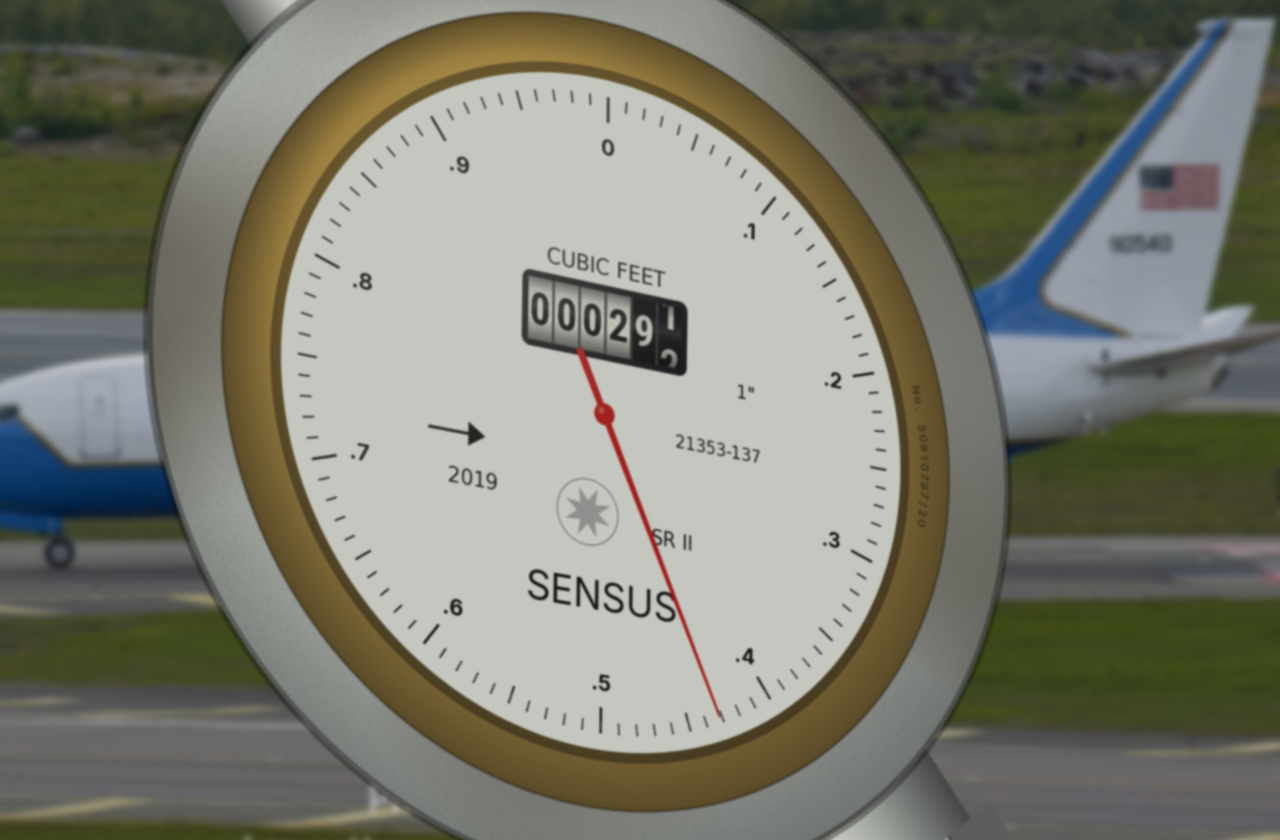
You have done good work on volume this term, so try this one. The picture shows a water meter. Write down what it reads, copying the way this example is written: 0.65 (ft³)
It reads 291.43 (ft³)
